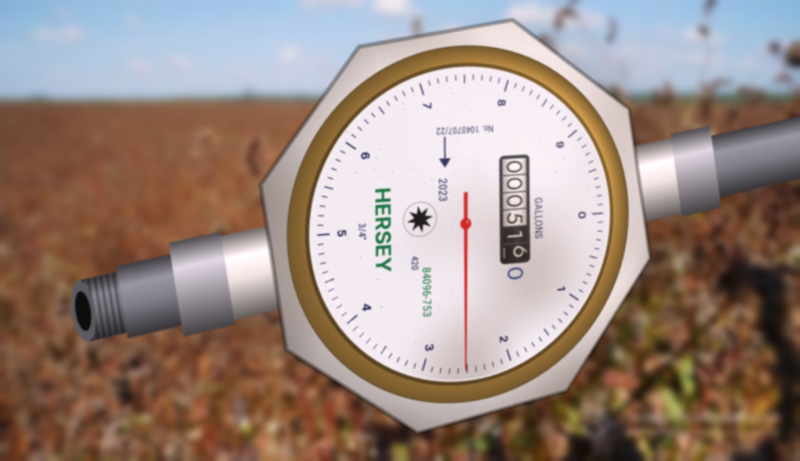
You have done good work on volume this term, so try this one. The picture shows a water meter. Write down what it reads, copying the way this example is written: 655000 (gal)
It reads 5162.5 (gal)
